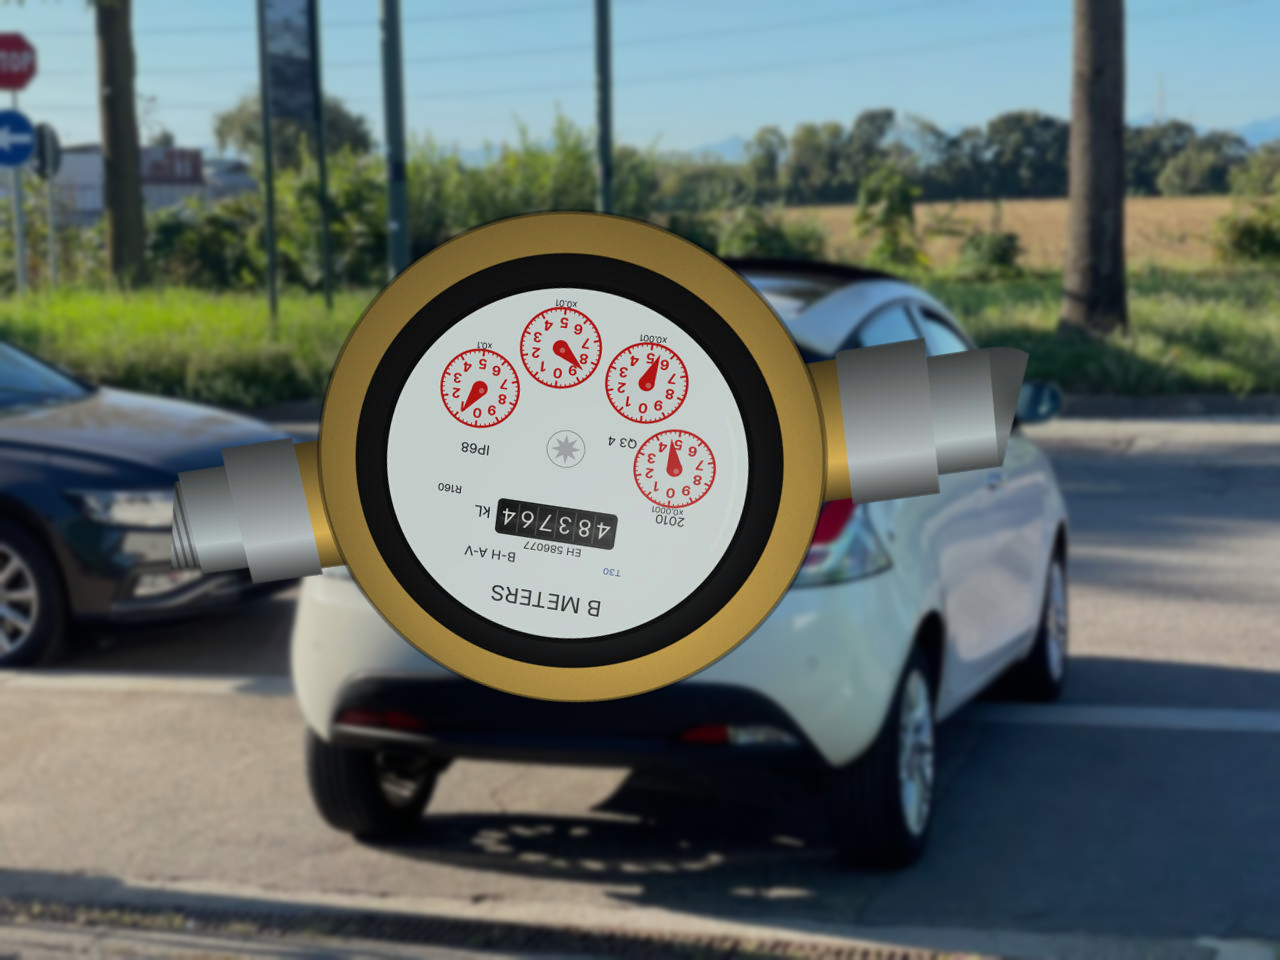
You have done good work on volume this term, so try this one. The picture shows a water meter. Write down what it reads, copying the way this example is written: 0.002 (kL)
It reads 483764.0854 (kL)
